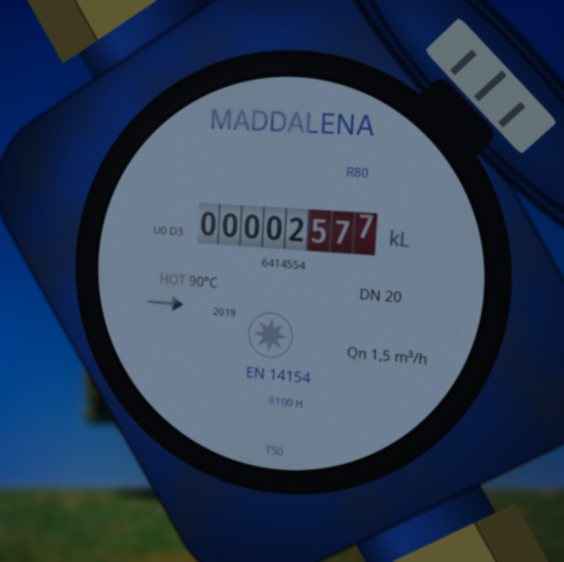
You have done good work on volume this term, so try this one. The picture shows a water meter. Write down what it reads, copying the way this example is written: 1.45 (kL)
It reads 2.577 (kL)
